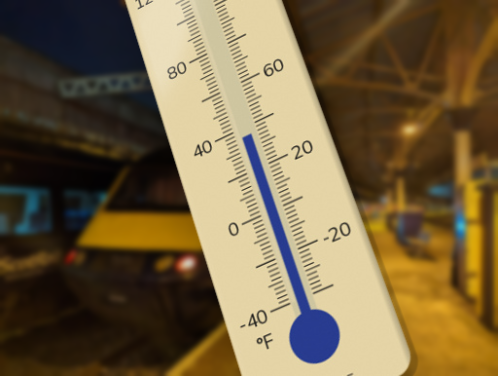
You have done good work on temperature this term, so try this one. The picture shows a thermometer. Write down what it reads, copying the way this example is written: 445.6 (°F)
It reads 36 (°F)
